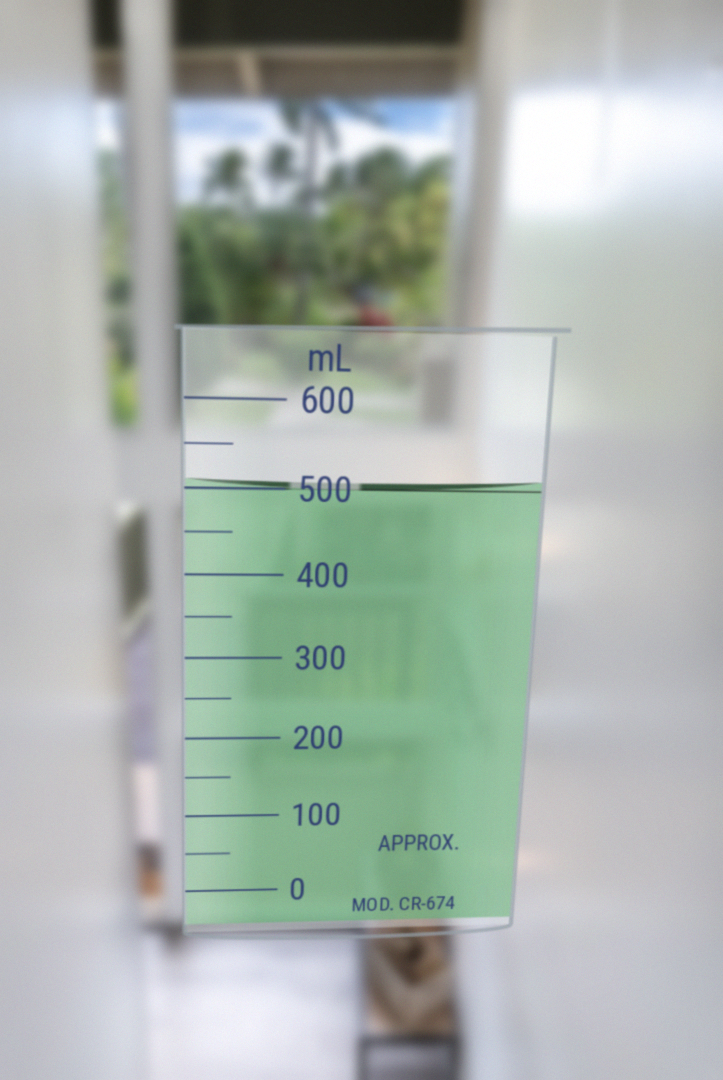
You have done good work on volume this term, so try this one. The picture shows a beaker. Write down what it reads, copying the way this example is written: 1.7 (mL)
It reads 500 (mL)
